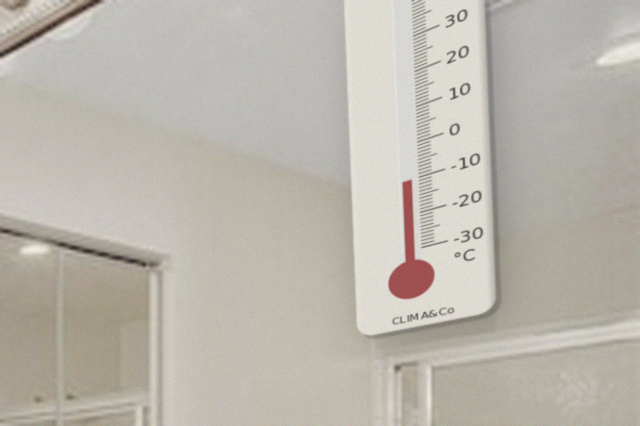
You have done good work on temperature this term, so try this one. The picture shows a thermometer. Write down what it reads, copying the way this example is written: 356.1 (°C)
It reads -10 (°C)
